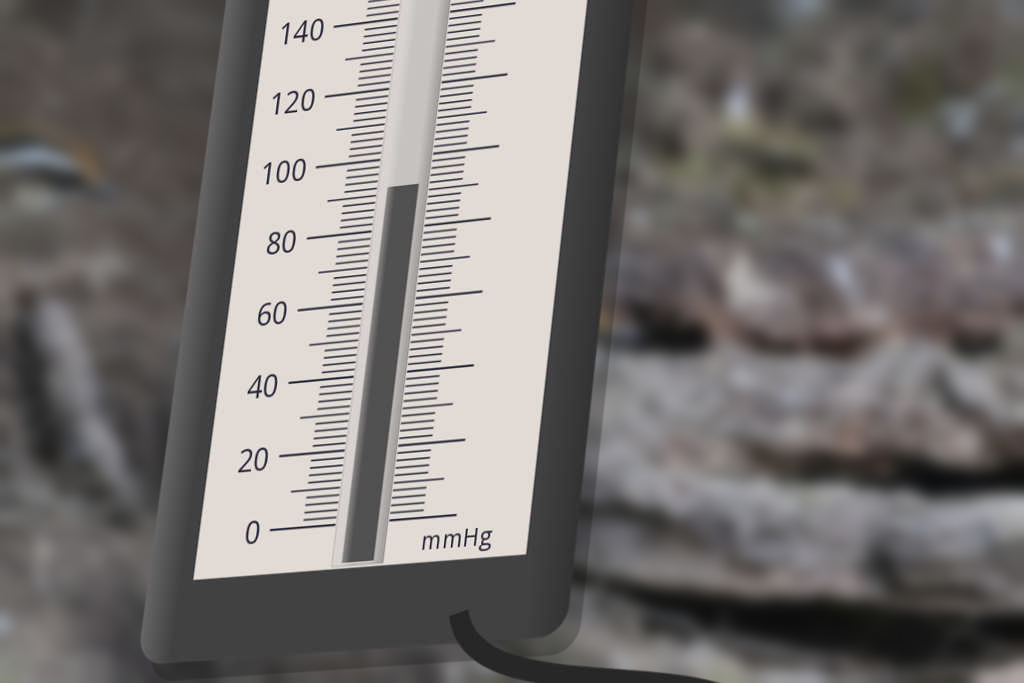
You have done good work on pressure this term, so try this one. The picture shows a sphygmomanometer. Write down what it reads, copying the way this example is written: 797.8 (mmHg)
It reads 92 (mmHg)
